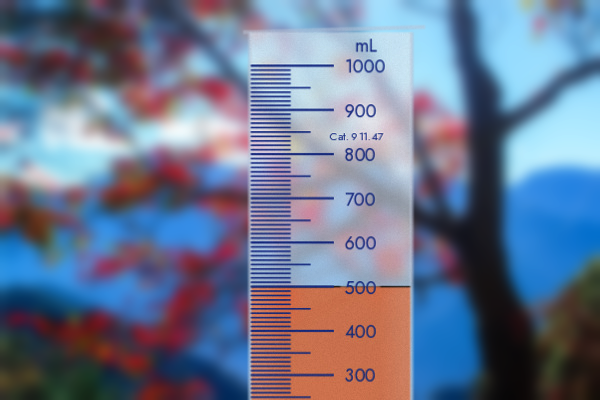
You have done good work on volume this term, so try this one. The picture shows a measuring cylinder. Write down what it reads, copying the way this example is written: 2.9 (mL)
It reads 500 (mL)
